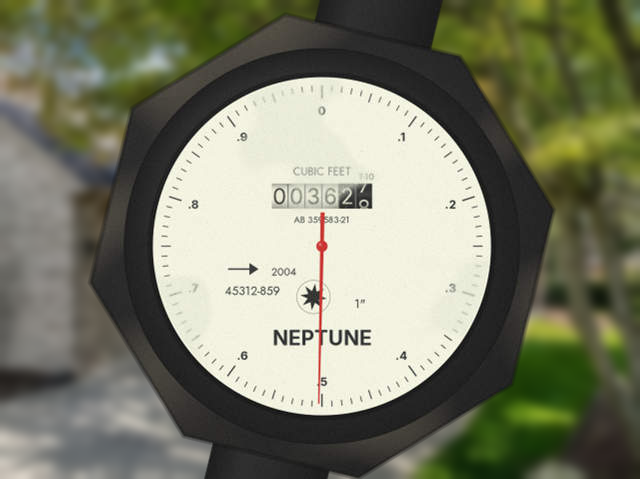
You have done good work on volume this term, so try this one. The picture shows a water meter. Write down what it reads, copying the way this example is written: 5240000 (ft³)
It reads 3627.50 (ft³)
